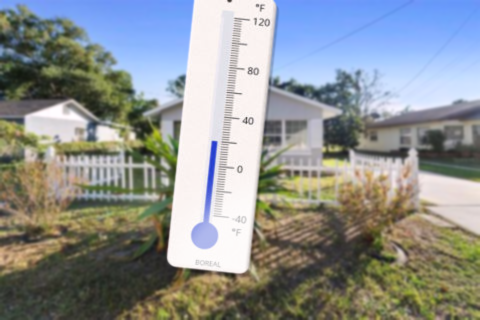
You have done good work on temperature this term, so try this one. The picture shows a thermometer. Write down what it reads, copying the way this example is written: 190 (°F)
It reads 20 (°F)
